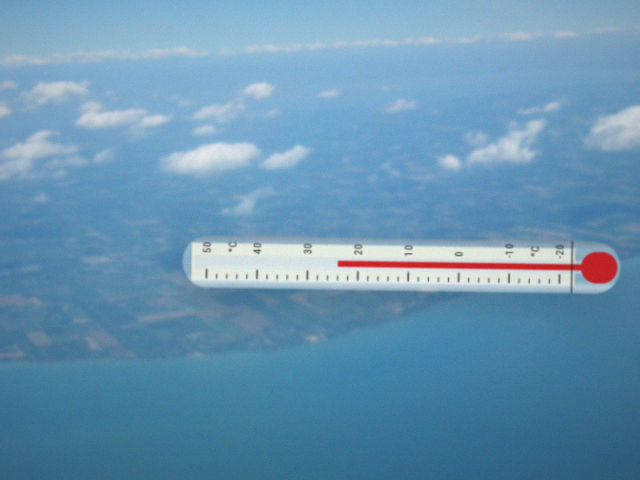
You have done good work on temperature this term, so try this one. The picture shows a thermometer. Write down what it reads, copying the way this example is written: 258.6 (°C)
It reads 24 (°C)
